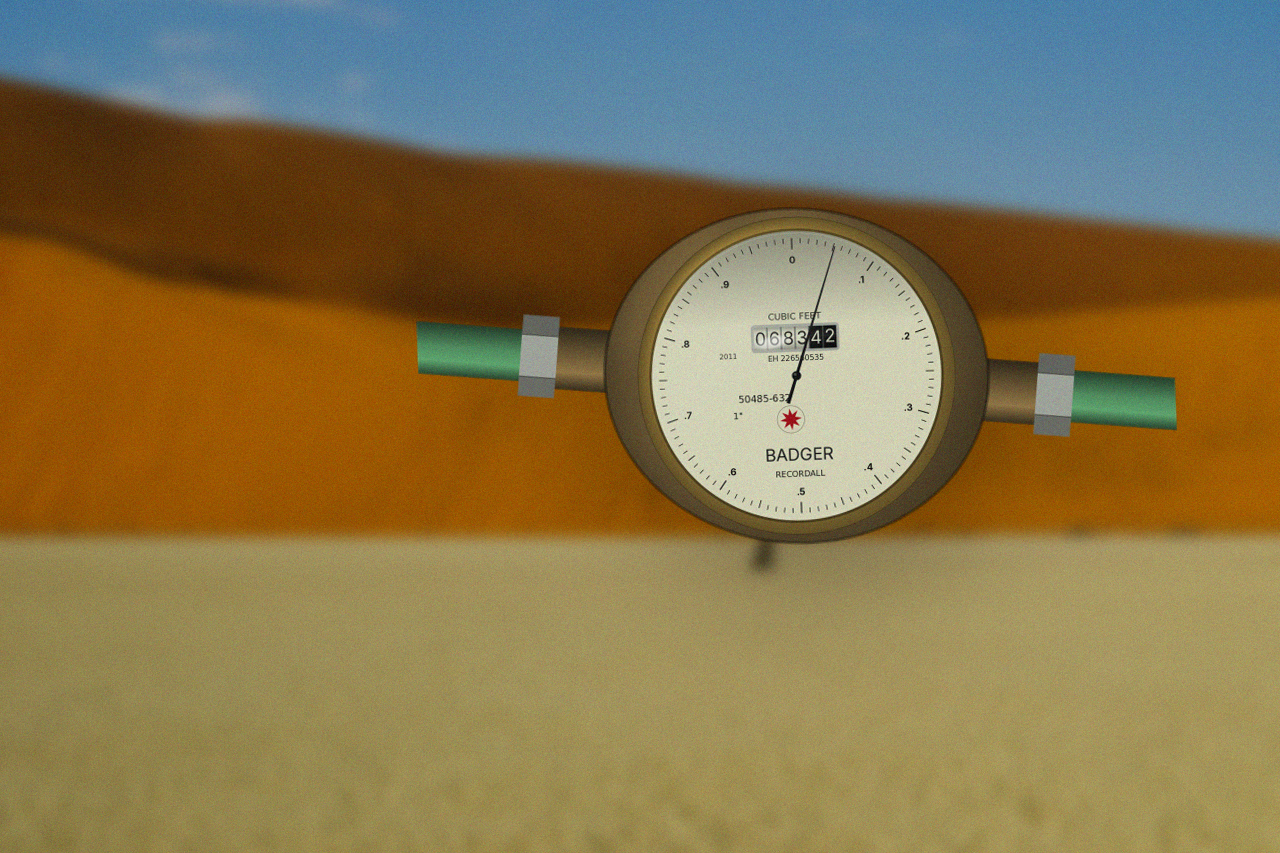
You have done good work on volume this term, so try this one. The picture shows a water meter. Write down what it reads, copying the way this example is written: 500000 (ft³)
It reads 68342.05 (ft³)
